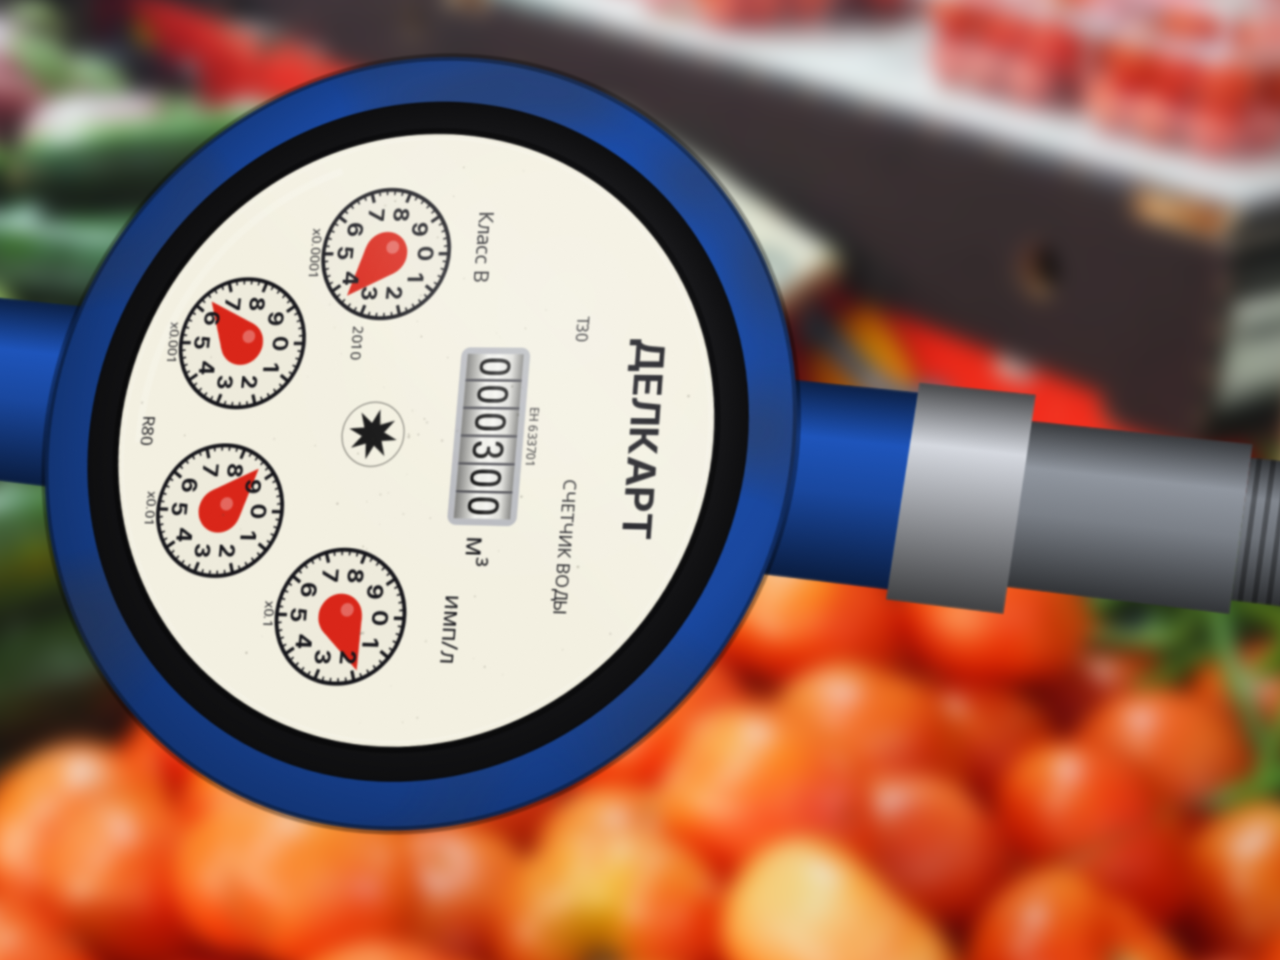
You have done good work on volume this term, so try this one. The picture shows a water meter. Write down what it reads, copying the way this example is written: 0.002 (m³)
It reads 300.1863 (m³)
